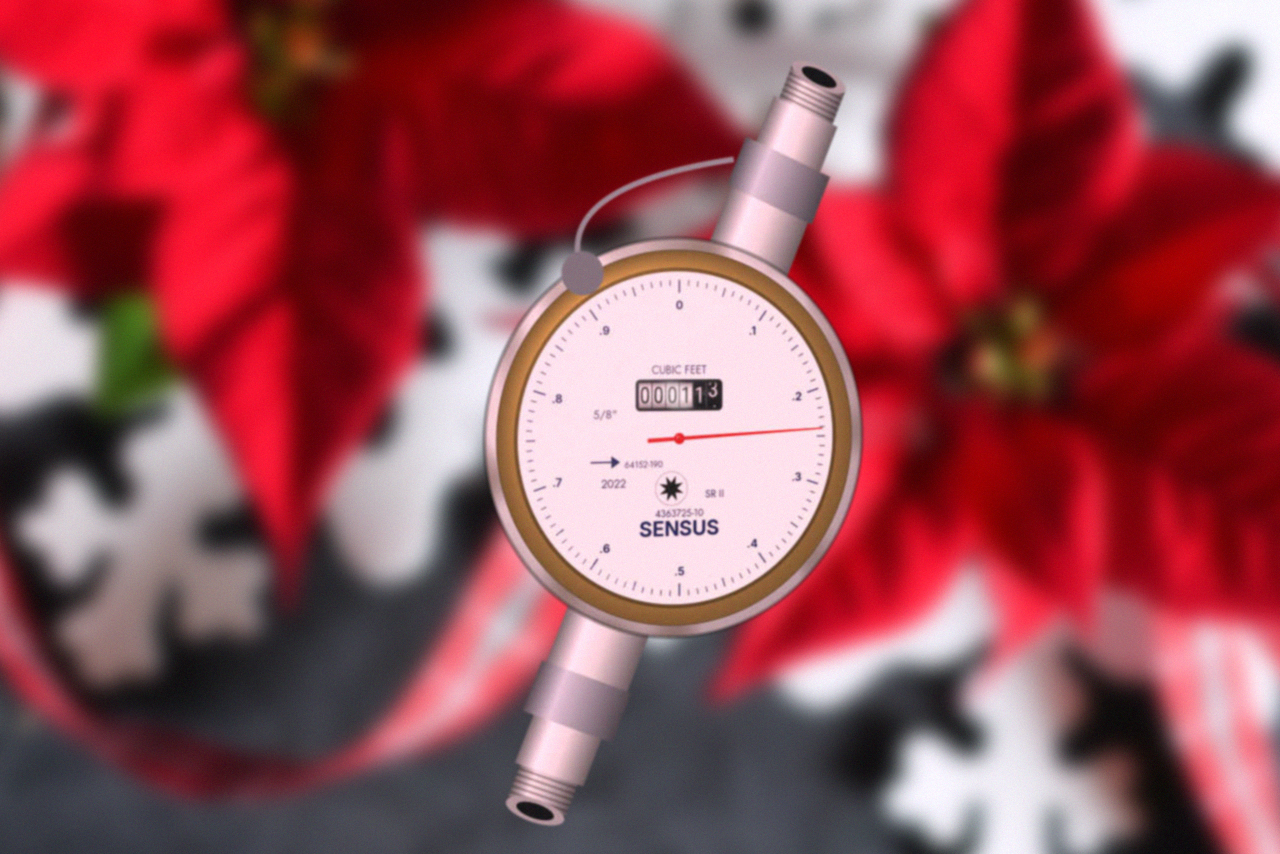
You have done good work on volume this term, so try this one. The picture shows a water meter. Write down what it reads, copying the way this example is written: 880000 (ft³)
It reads 113.24 (ft³)
